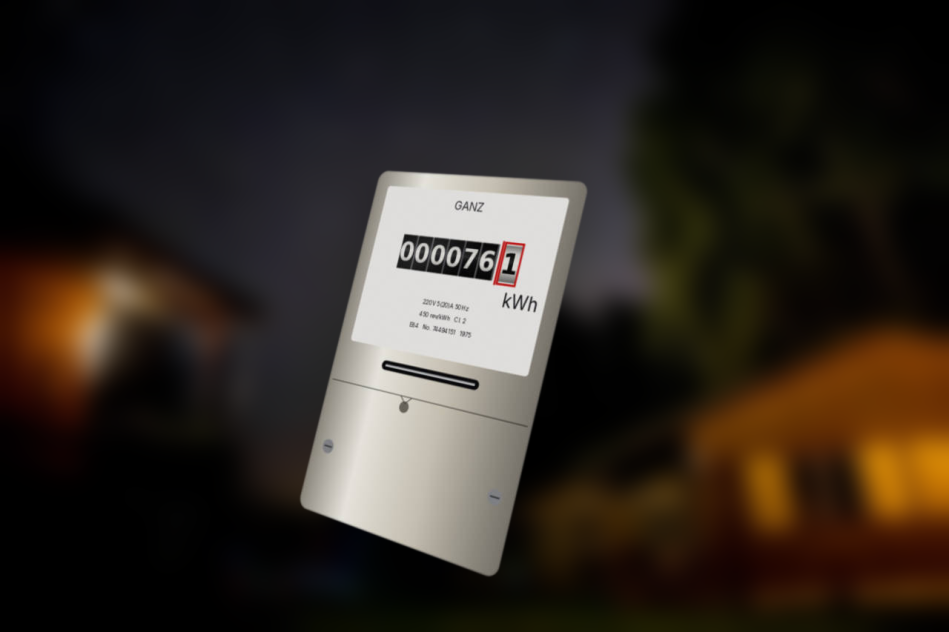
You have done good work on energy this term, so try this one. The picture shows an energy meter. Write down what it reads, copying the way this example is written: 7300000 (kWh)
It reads 76.1 (kWh)
